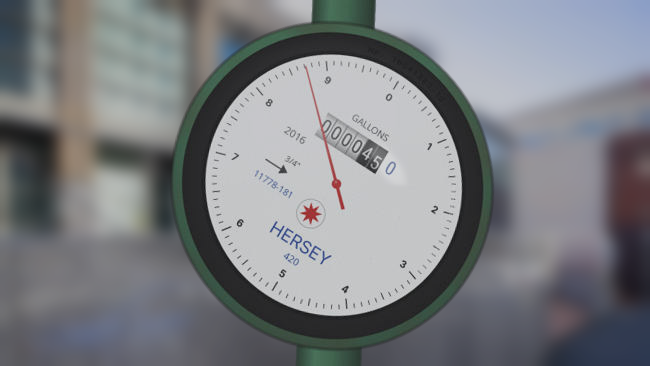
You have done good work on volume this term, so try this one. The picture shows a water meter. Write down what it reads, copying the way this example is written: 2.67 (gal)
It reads 448.7 (gal)
